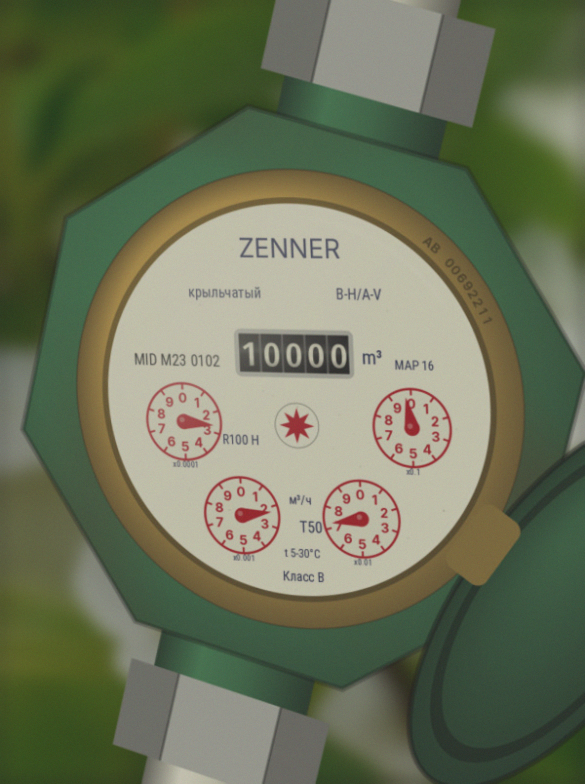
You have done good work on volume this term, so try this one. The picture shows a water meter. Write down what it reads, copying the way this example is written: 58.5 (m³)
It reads 9999.9722 (m³)
